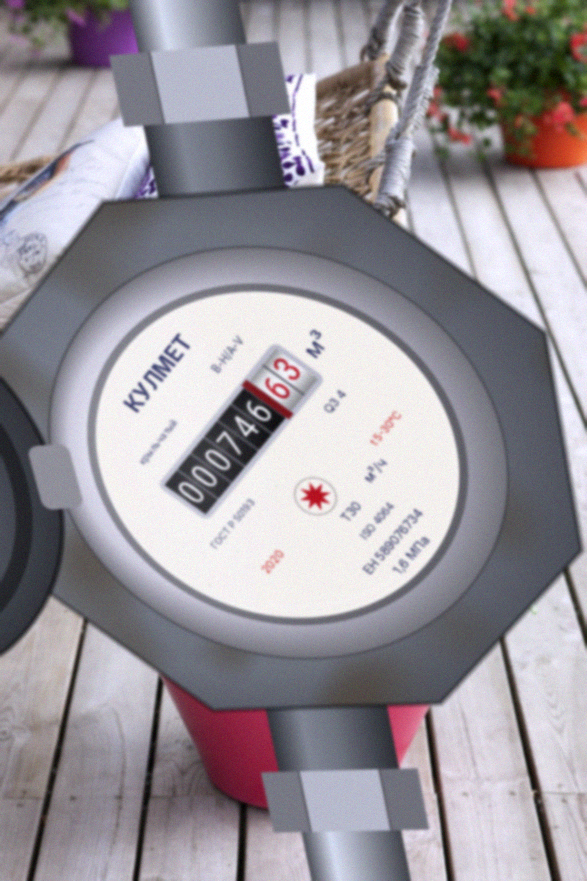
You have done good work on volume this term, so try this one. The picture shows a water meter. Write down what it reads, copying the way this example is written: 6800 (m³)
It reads 746.63 (m³)
